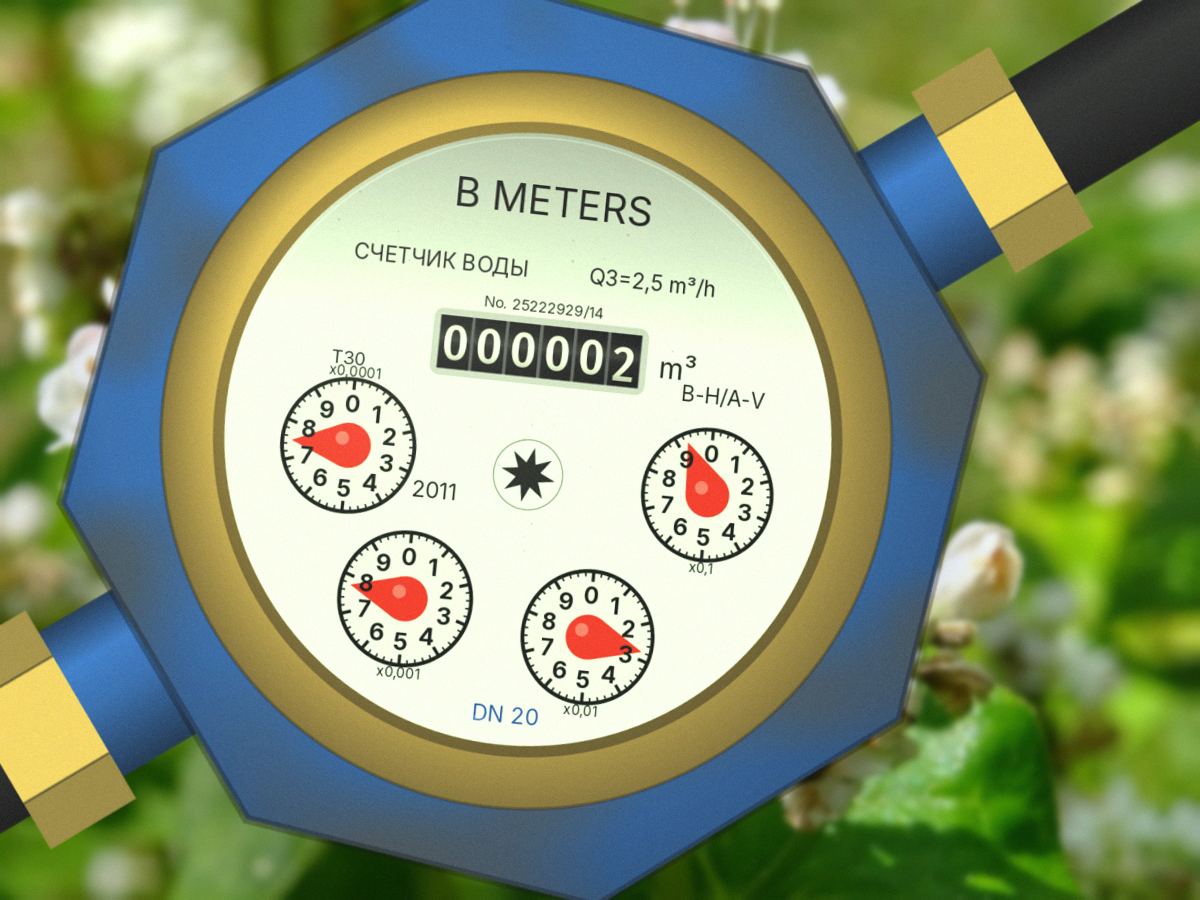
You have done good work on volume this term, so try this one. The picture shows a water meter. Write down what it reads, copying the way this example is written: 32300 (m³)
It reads 1.9277 (m³)
